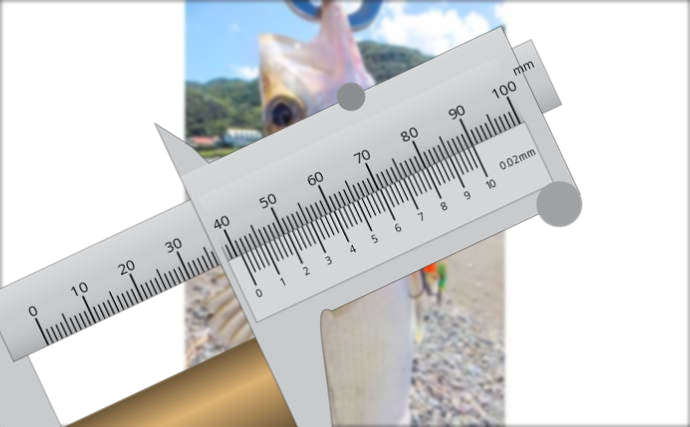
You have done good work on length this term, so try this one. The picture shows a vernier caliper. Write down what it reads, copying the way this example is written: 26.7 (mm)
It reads 41.0 (mm)
